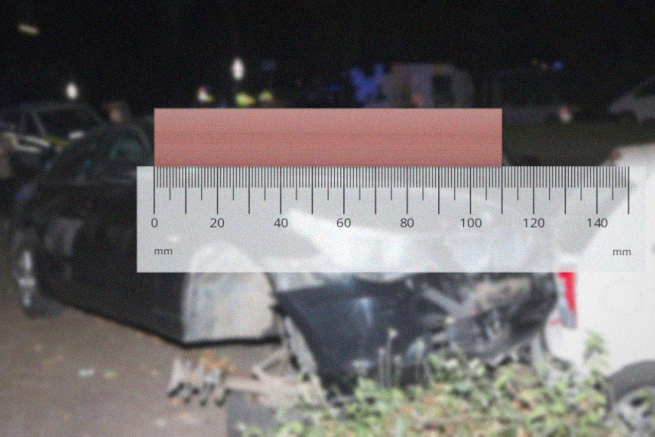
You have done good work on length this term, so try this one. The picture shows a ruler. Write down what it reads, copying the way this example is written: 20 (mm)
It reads 110 (mm)
